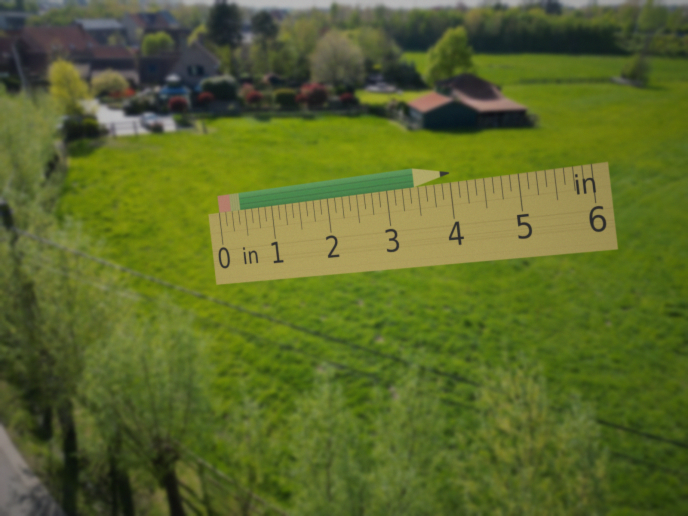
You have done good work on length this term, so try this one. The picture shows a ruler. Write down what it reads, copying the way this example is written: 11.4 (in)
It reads 4 (in)
